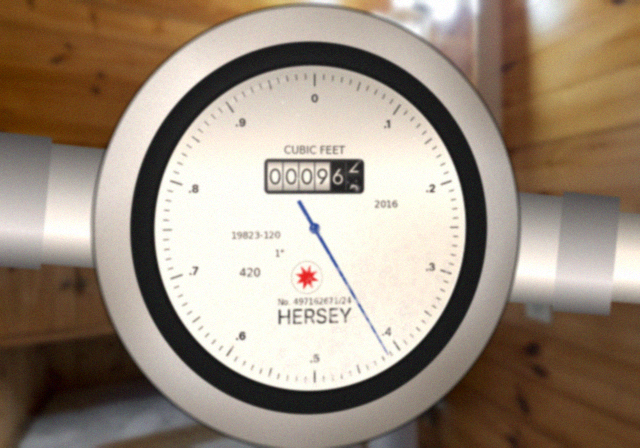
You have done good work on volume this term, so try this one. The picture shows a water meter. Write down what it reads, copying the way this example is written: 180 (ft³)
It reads 962.41 (ft³)
